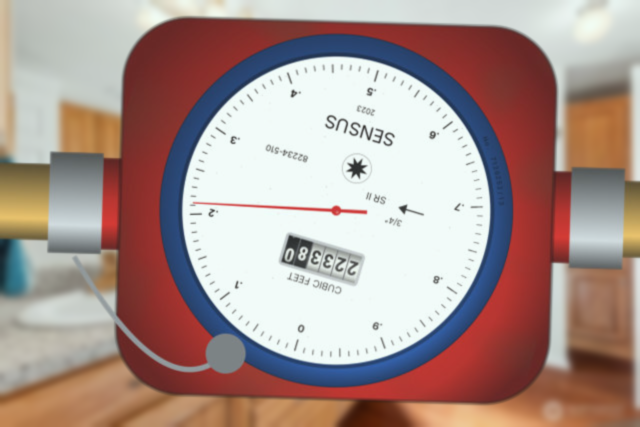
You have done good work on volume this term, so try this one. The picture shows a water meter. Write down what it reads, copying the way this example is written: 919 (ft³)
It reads 223380.21 (ft³)
